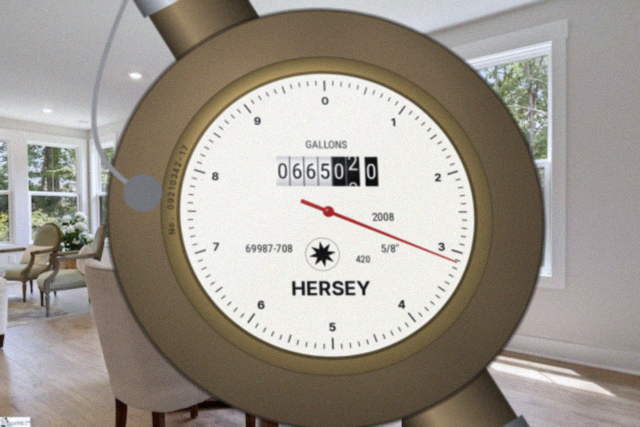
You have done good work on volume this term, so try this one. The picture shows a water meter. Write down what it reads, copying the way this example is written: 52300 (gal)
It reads 665023.1 (gal)
